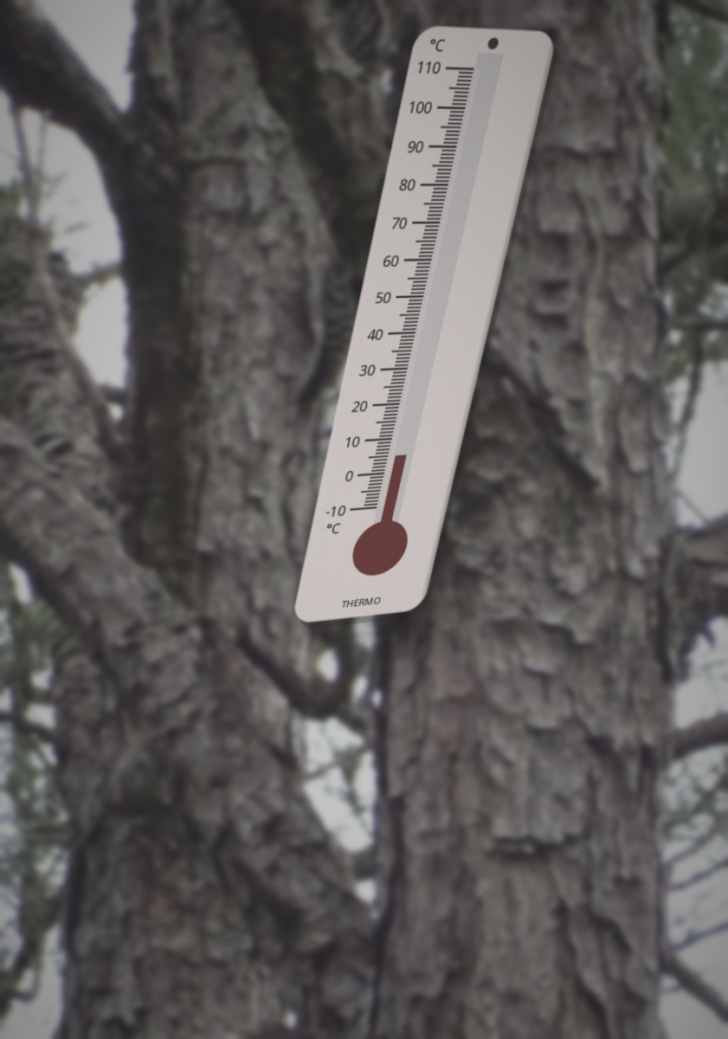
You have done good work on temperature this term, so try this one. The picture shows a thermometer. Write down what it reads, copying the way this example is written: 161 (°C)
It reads 5 (°C)
